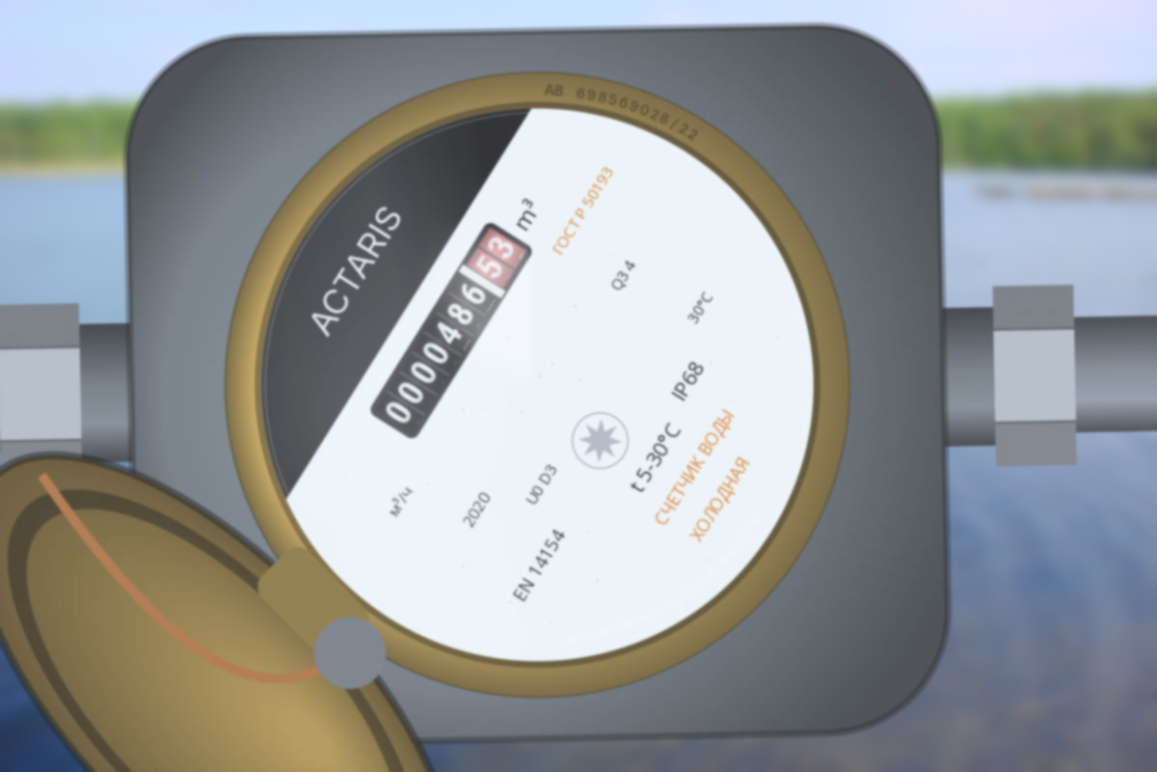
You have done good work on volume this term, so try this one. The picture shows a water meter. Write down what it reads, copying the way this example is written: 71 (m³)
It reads 486.53 (m³)
